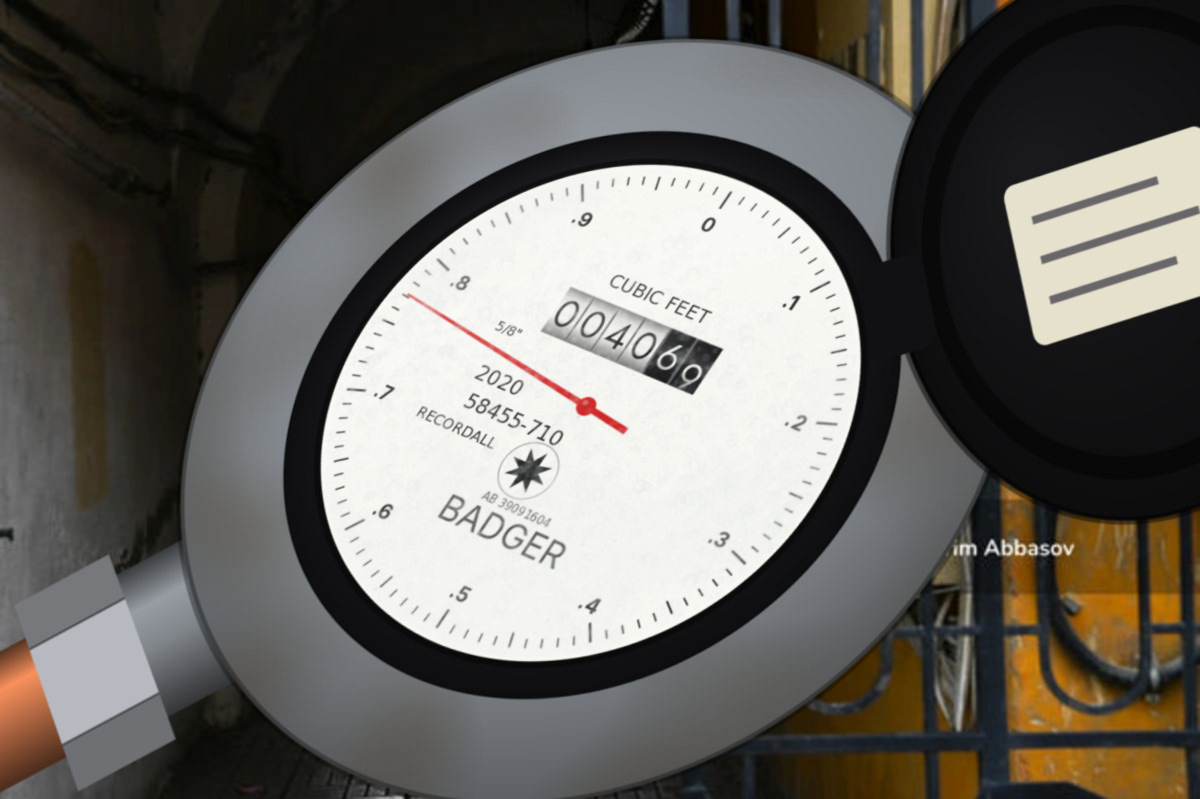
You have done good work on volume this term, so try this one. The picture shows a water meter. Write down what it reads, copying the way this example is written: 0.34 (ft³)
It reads 4068.77 (ft³)
